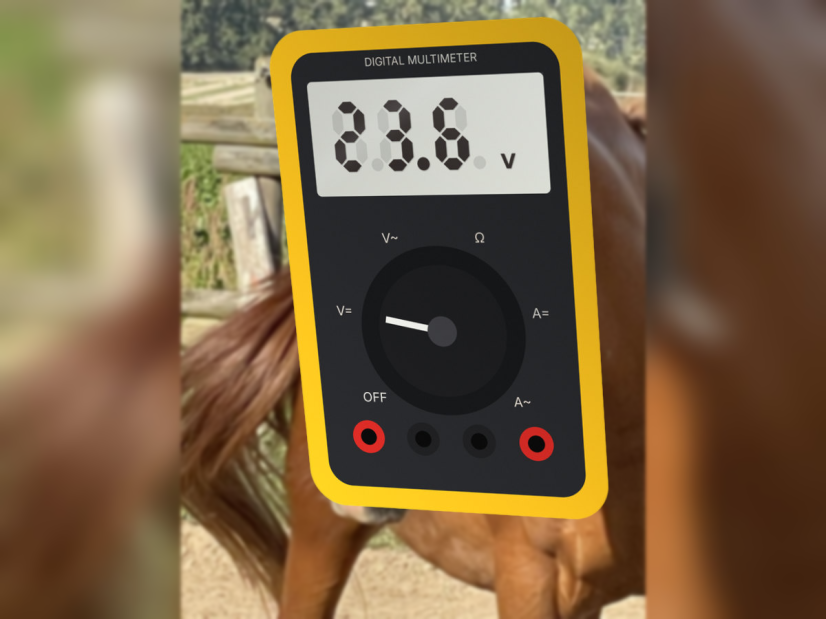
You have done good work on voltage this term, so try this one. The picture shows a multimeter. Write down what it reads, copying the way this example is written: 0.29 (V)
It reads 23.6 (V)
